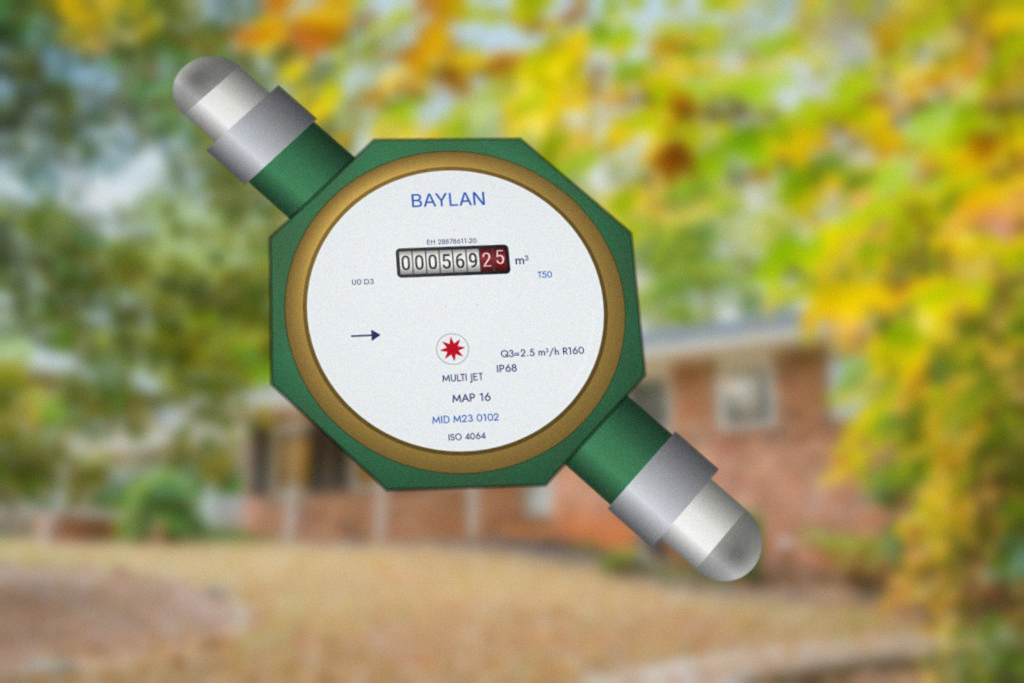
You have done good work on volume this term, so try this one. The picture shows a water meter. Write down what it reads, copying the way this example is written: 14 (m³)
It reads 569.25 (m³)
